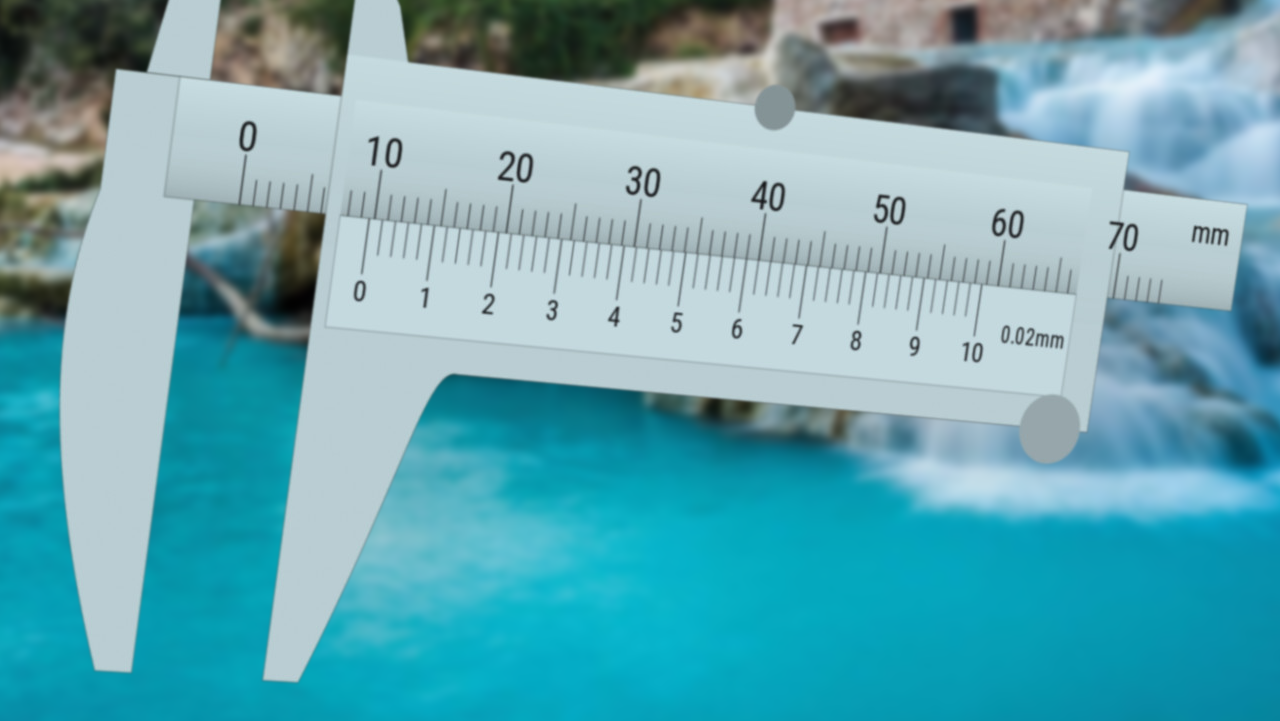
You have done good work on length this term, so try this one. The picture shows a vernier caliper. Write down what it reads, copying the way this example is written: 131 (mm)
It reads 9.6 (mm)
